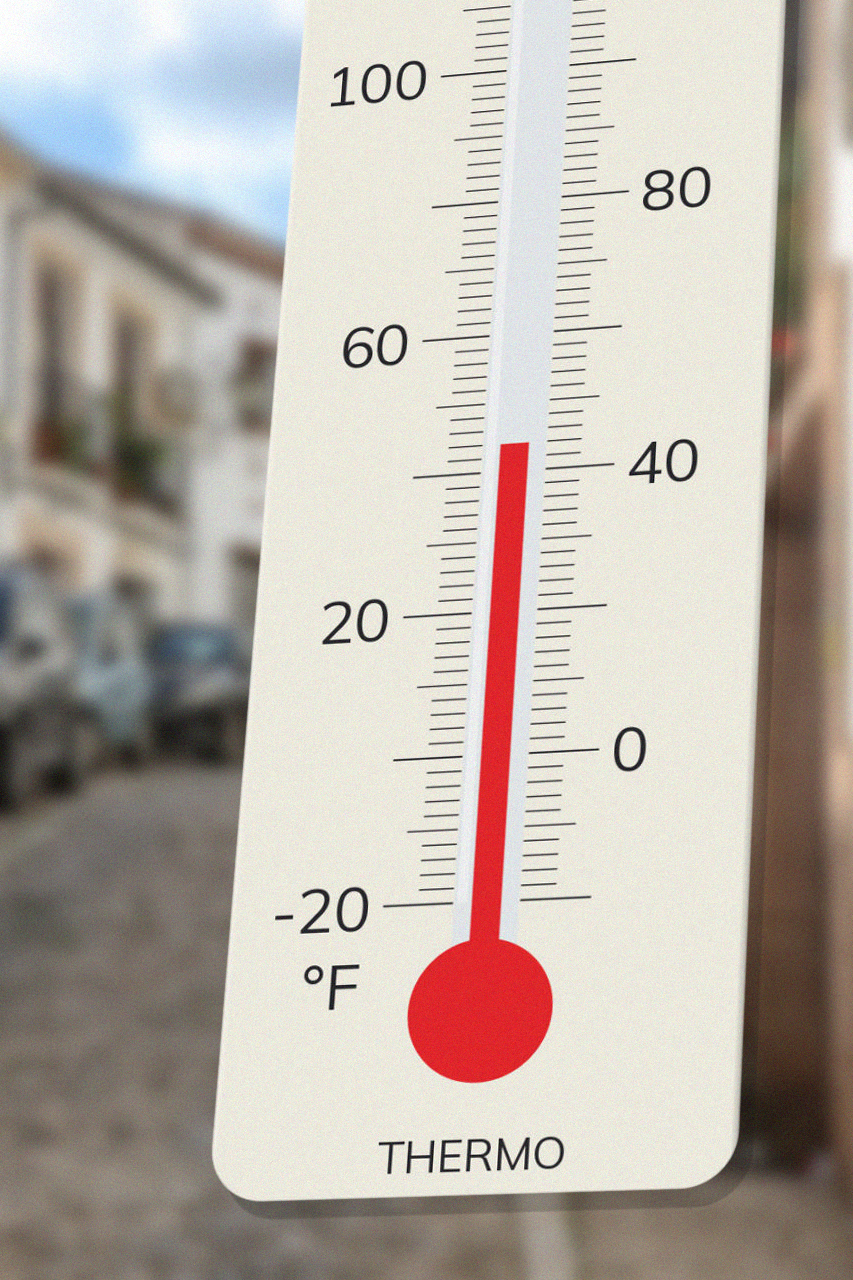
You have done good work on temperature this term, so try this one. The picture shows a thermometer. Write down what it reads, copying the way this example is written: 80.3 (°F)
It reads 44 (°F)
